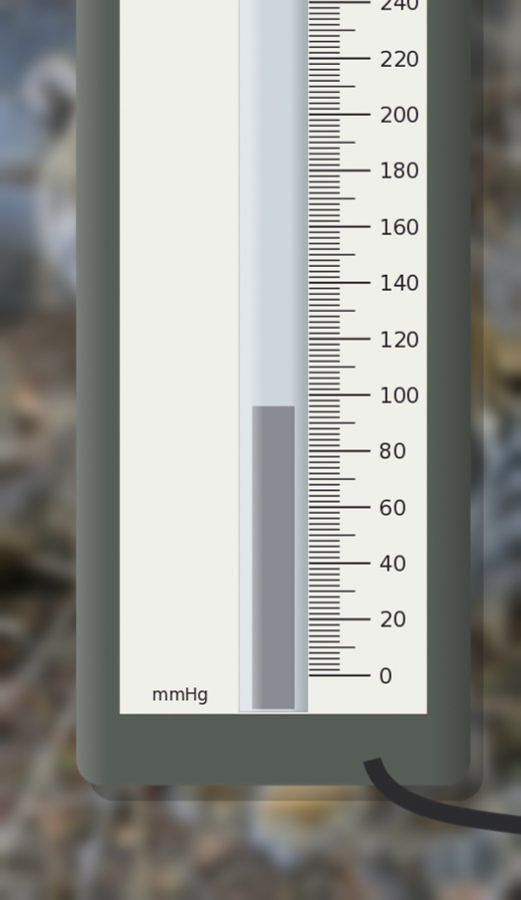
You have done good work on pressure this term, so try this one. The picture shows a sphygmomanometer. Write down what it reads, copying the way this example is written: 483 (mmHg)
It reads 96 (mmHg)
